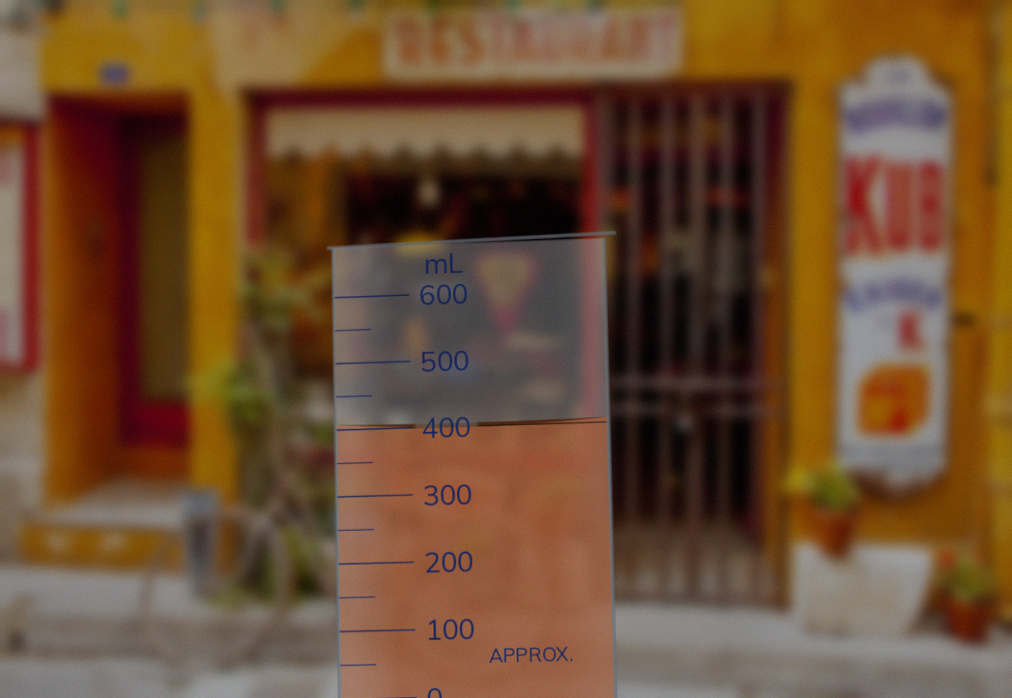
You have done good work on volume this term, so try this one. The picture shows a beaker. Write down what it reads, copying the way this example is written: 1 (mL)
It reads 400 (mL)
